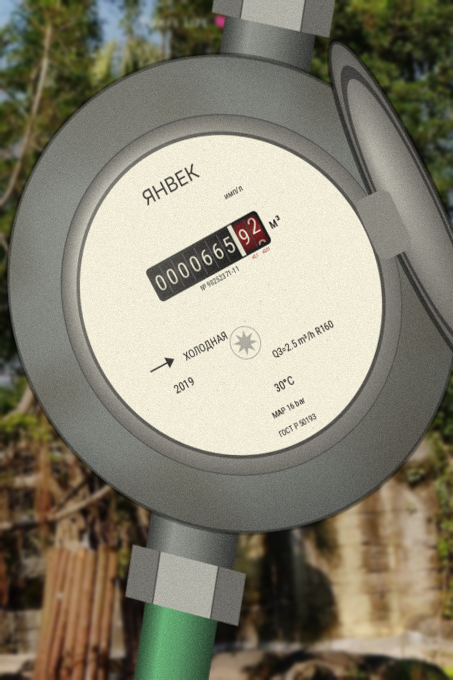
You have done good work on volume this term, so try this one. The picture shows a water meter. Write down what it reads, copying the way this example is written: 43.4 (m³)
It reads 665.92 (m³)
